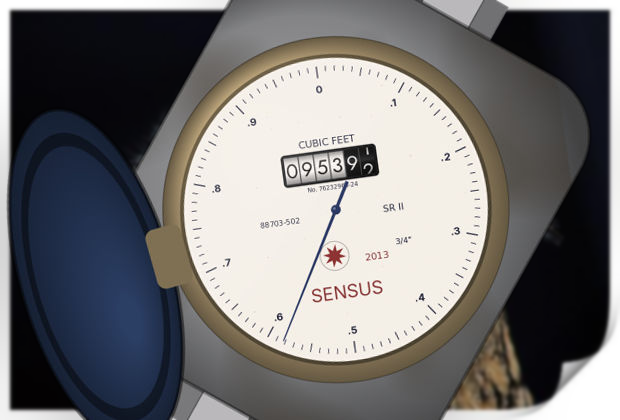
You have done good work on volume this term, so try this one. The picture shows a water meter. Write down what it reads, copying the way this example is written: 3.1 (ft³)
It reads 95391.58 (ft³)
